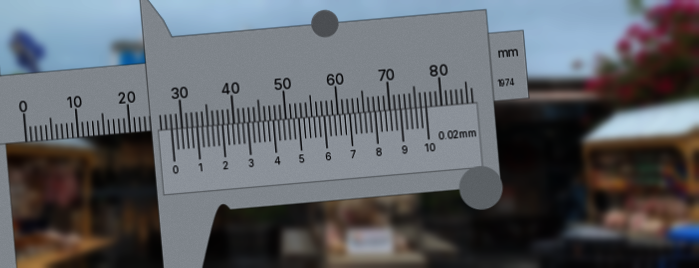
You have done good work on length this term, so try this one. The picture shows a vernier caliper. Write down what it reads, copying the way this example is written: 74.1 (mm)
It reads 28.0 (mm)
